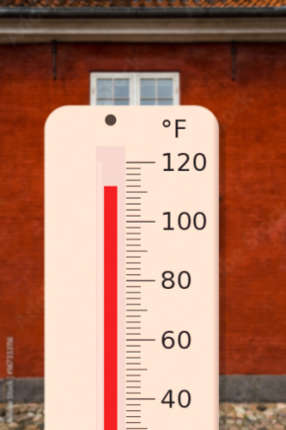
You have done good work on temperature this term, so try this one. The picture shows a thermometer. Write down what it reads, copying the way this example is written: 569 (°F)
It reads 112 (°F)
